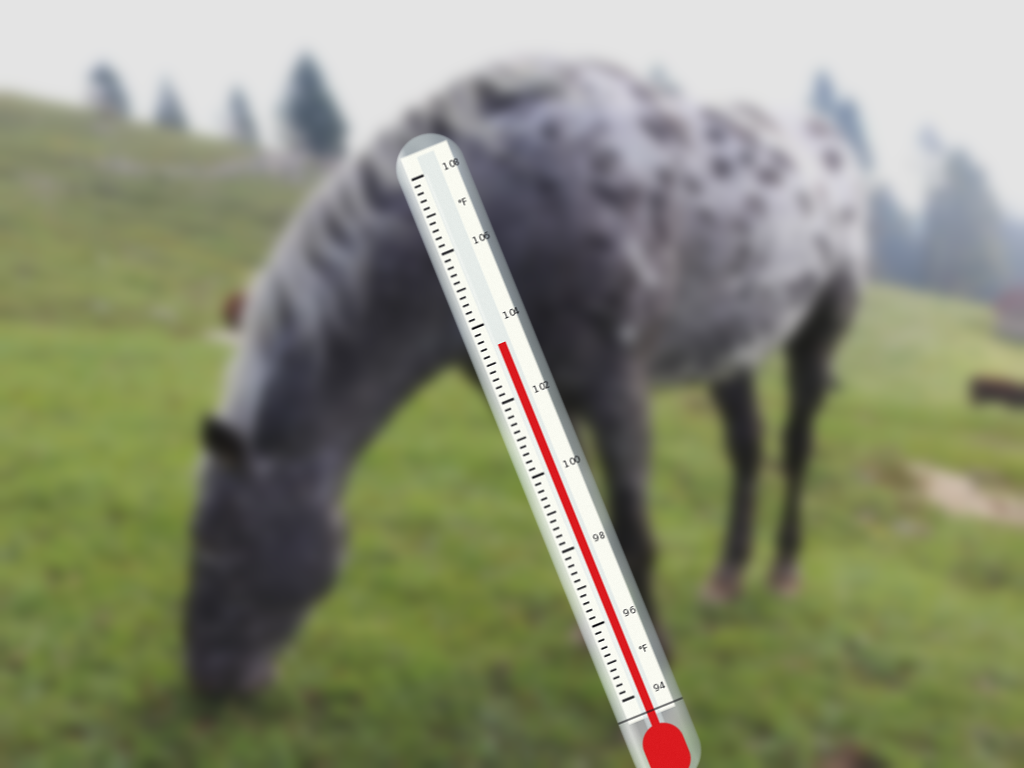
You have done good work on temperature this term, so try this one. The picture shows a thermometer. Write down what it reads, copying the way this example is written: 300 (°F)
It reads 103.4 (°F)
